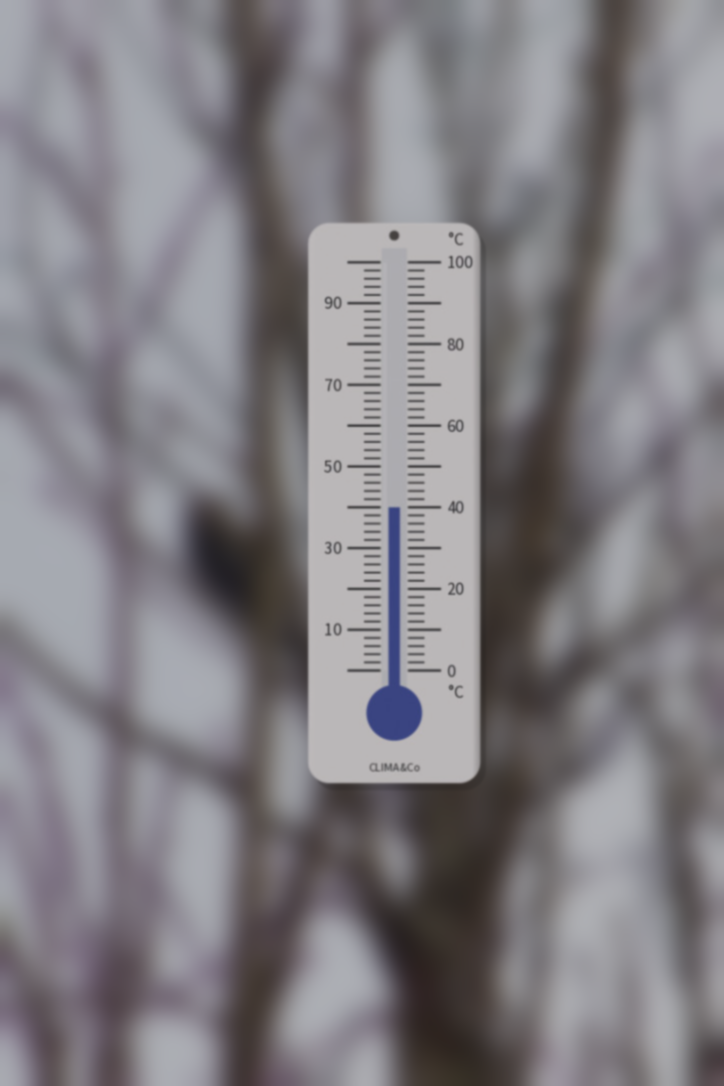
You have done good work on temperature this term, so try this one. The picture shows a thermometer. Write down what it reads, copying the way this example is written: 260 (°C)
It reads 40 (°C)
